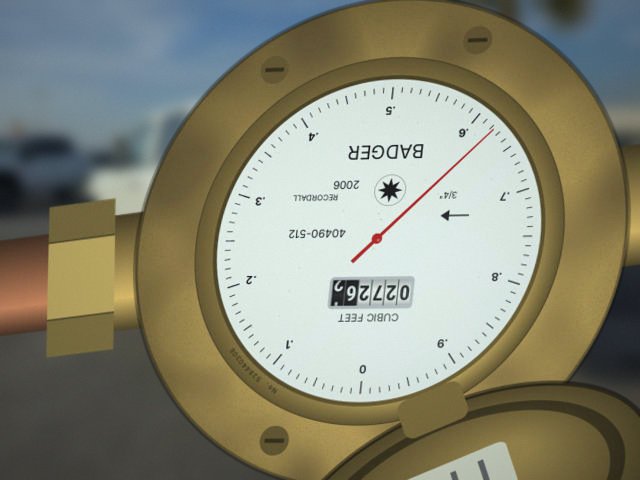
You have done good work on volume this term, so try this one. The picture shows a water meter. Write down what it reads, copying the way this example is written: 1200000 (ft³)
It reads 27261.62 (ft³)
